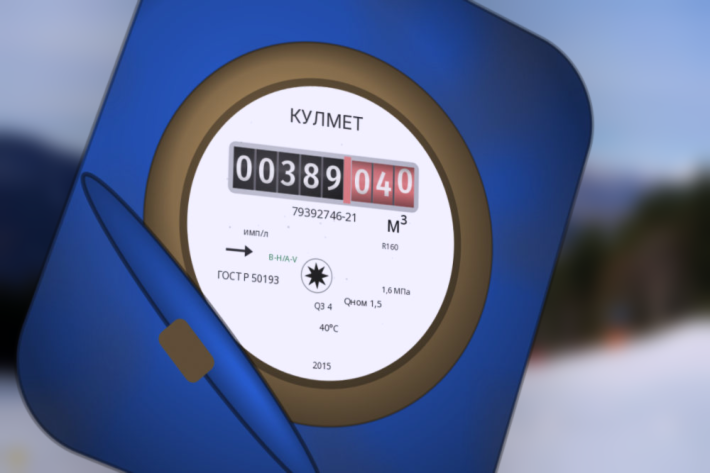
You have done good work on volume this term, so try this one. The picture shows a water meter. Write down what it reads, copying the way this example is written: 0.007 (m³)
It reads 389.040 (m³)
